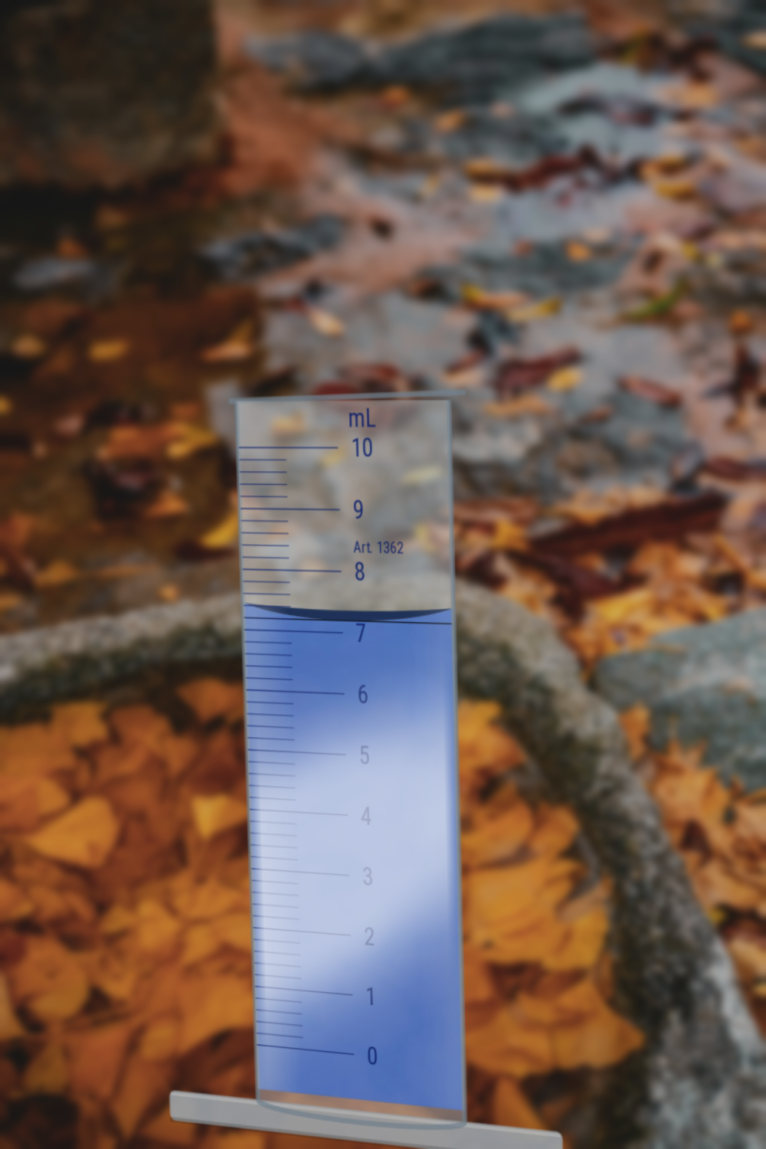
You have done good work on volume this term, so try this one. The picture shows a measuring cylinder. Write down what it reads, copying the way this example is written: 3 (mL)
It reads 7.2 (mL)
